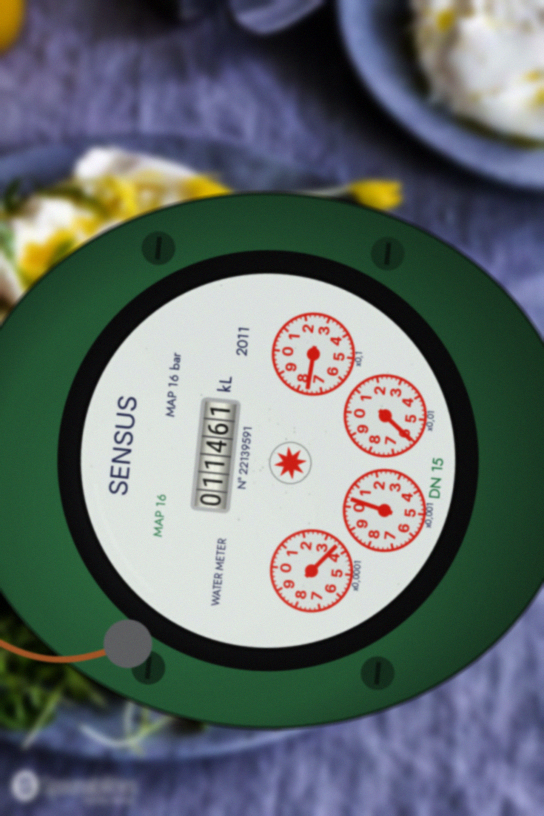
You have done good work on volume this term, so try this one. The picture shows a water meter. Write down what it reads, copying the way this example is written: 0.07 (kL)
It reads 11461.7603 (kL)
